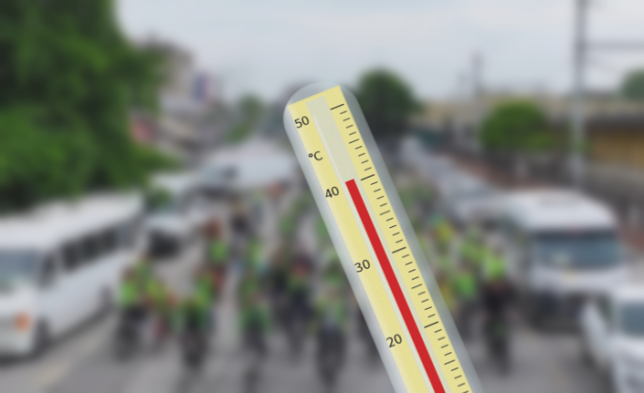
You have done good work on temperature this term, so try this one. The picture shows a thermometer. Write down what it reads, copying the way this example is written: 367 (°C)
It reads 40.5 (°C)
